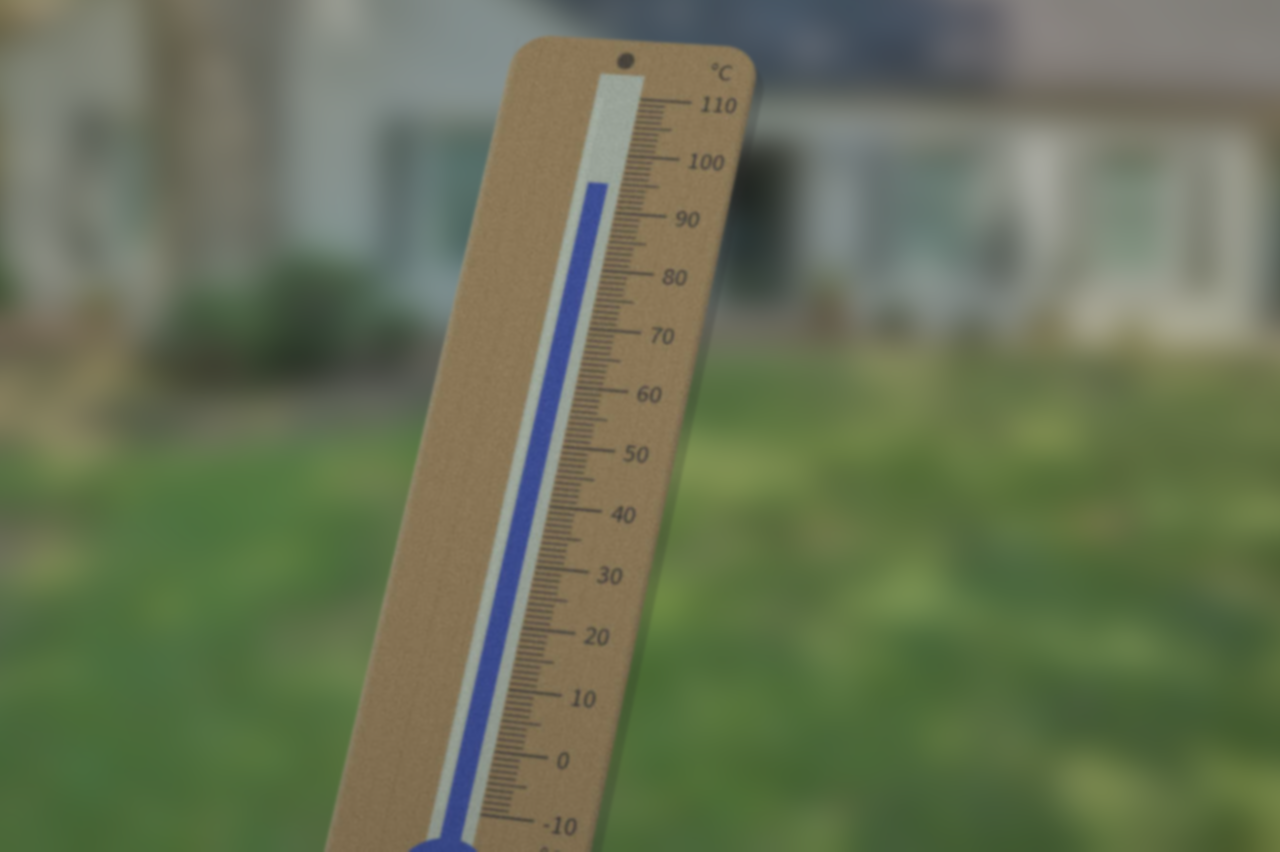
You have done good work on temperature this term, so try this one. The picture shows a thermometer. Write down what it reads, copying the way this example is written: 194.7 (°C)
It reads 95 (°C)
